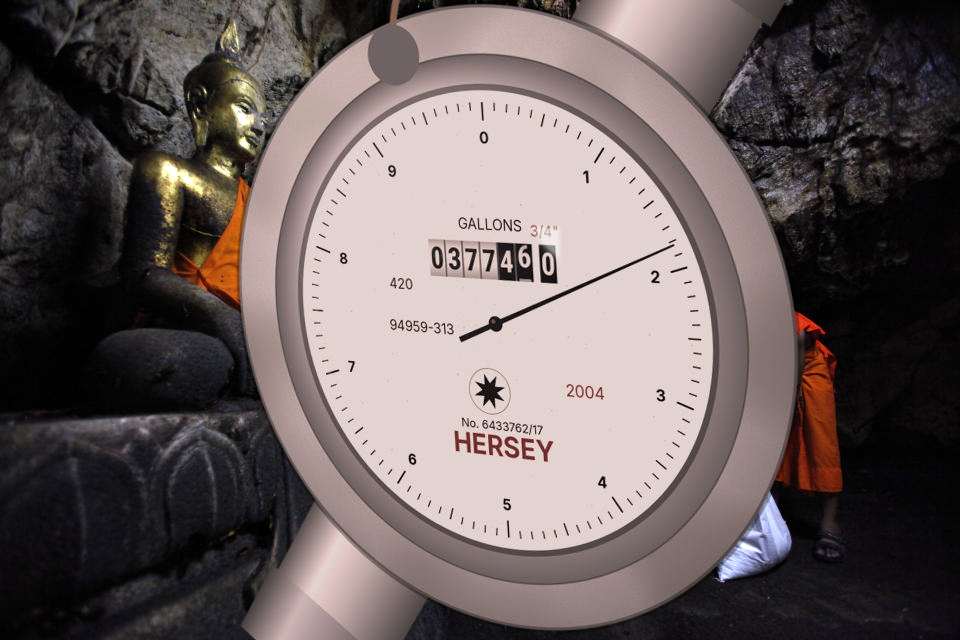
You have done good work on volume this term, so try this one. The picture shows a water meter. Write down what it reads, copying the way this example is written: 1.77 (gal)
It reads 377461.8 (gal)
